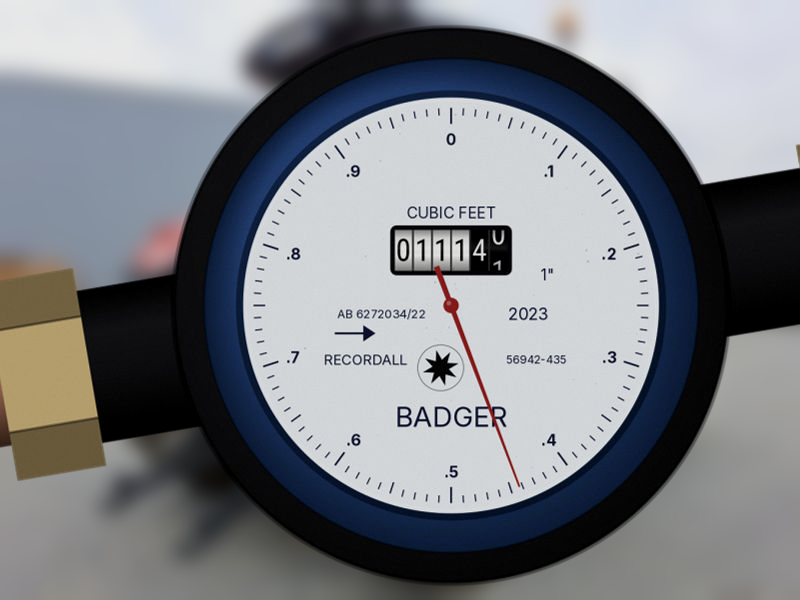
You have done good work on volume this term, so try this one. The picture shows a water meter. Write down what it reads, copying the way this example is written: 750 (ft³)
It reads 11140.44 (ft³)
